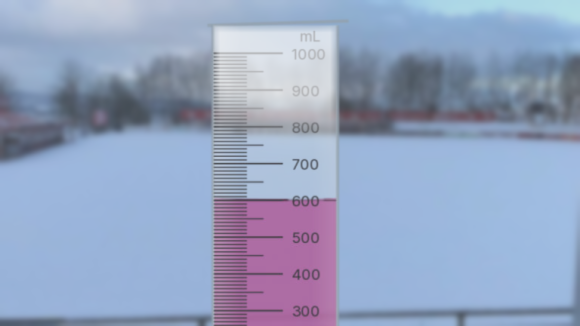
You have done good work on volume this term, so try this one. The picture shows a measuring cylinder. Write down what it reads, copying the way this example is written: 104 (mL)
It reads 600 (mL)
